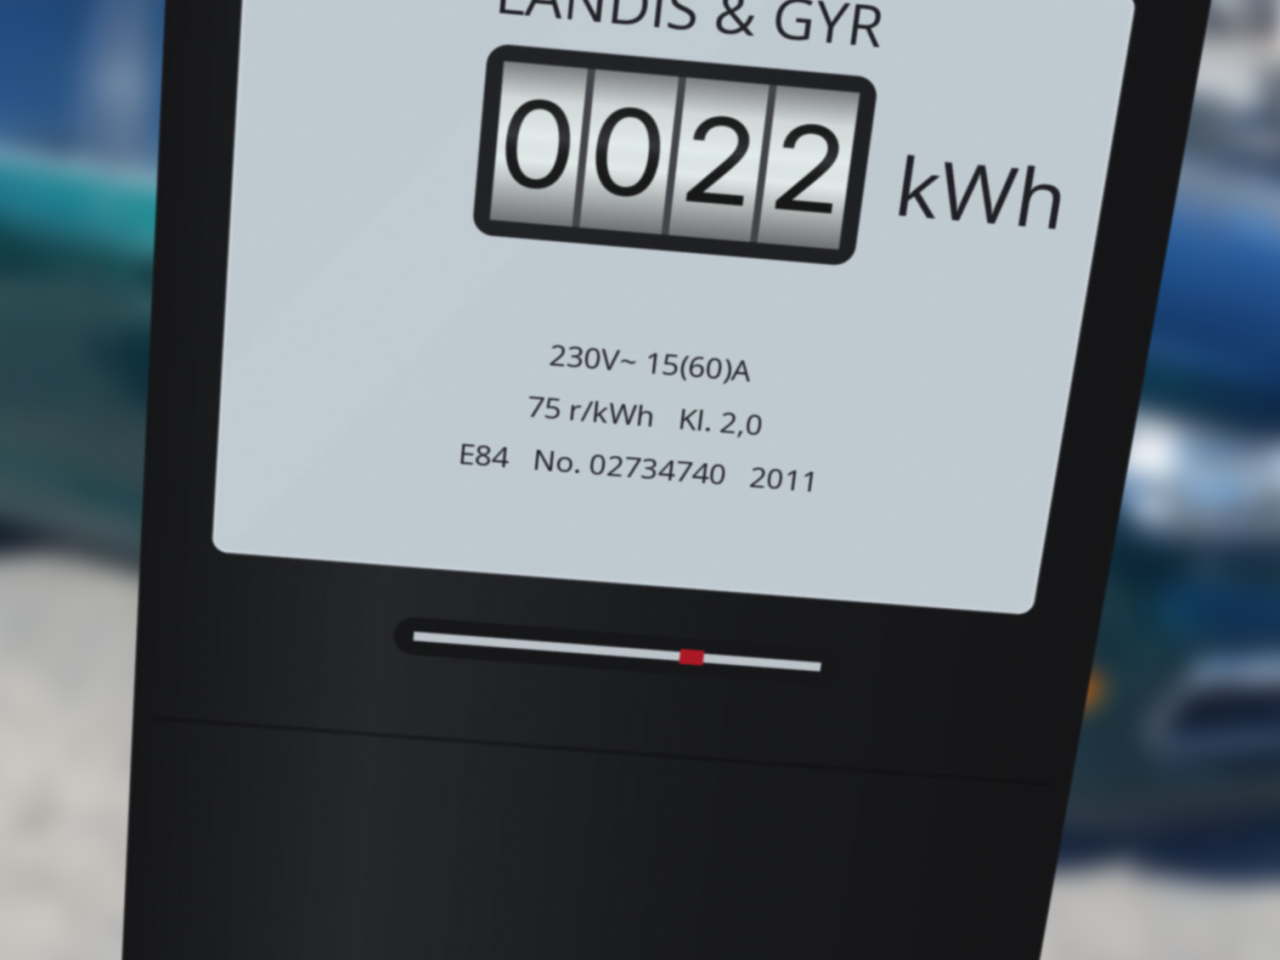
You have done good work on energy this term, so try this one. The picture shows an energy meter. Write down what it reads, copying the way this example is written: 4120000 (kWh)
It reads 22 (kWh)
